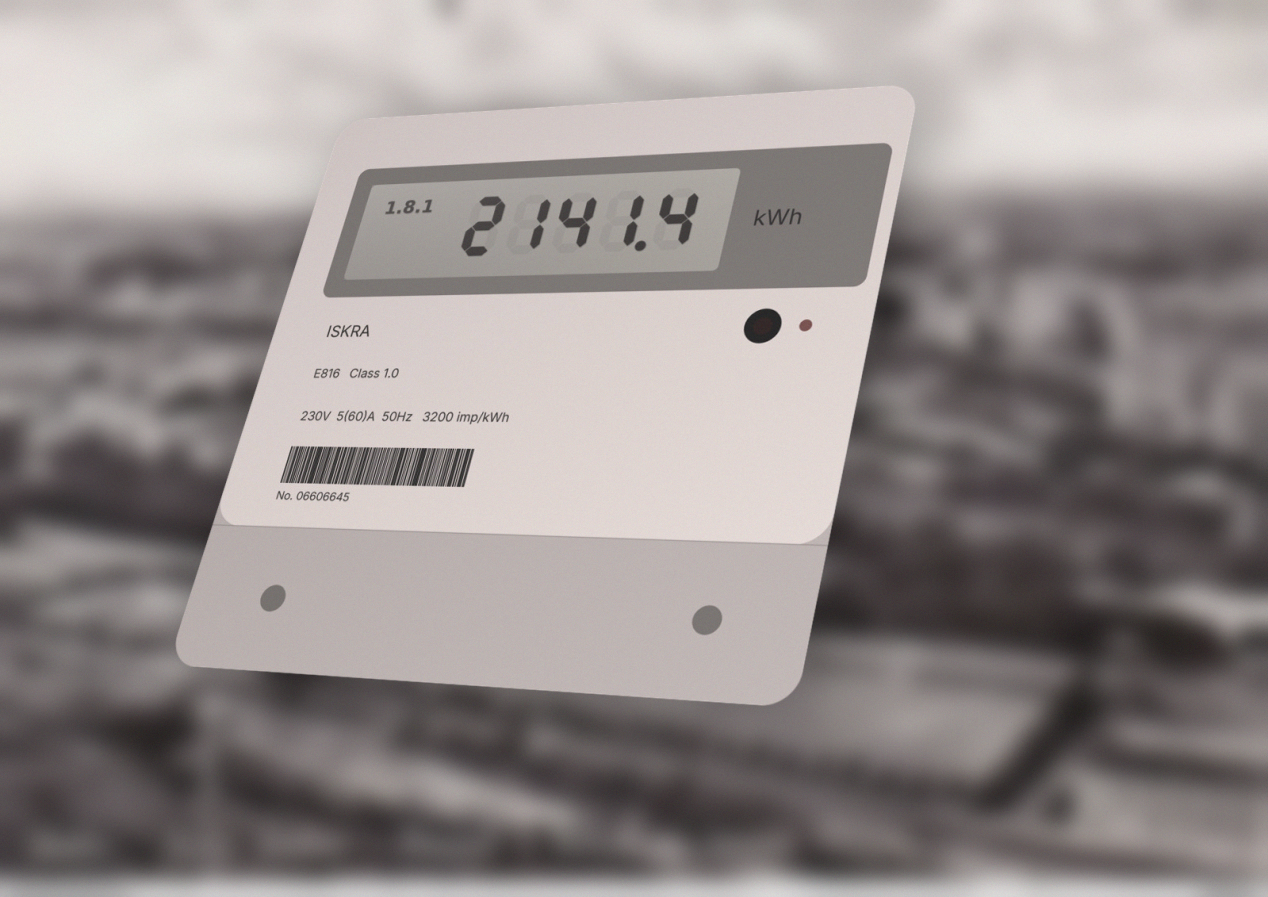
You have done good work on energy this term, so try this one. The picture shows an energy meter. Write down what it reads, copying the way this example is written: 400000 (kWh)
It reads 2141.4 (kWh)
